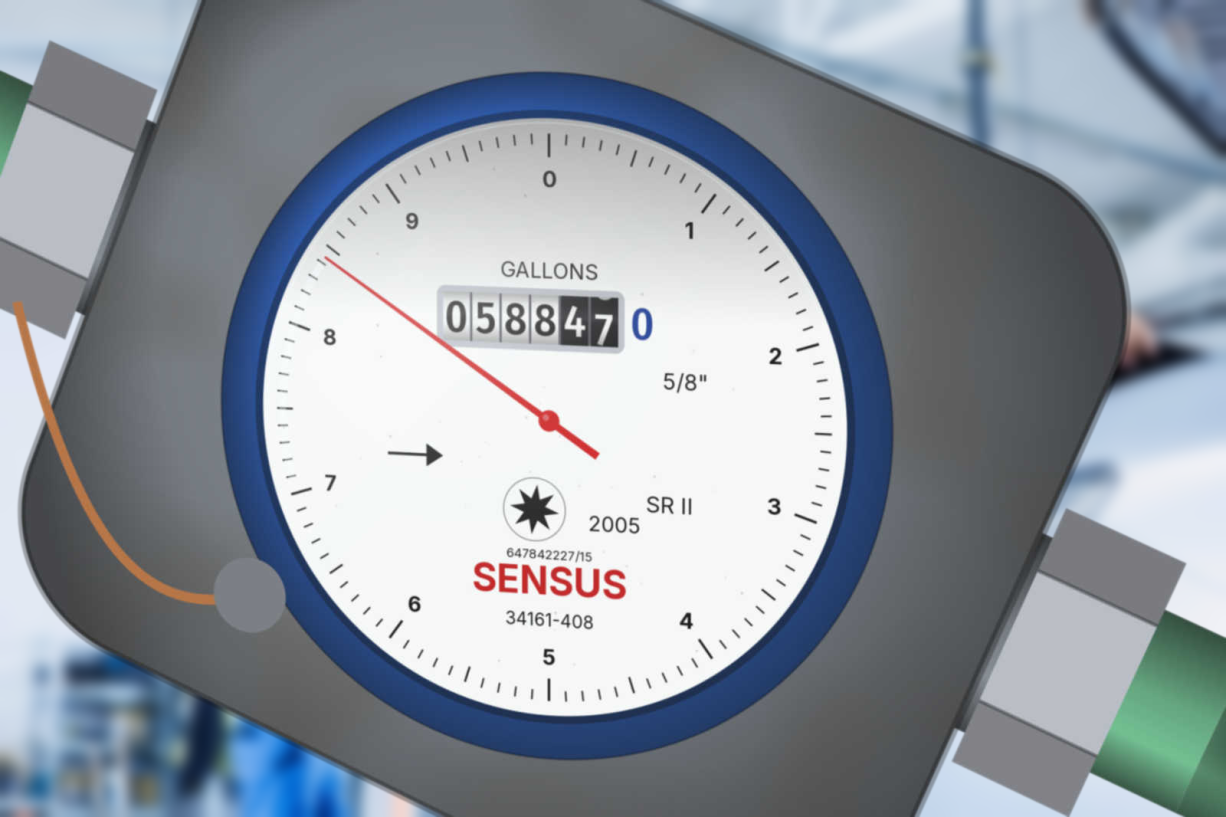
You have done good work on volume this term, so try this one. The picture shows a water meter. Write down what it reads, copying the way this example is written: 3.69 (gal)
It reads 588468.4 (gal)
